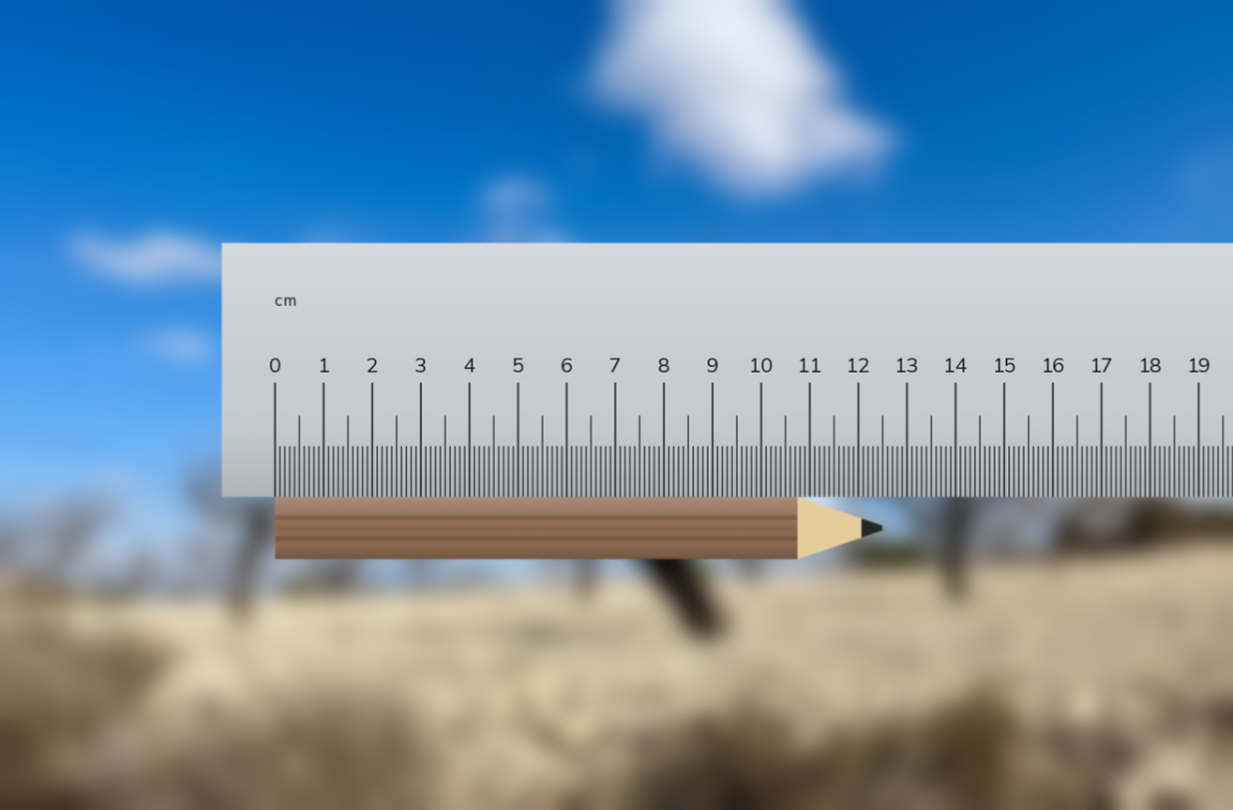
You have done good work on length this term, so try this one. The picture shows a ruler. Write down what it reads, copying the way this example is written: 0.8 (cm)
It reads 12.5 (cm)
